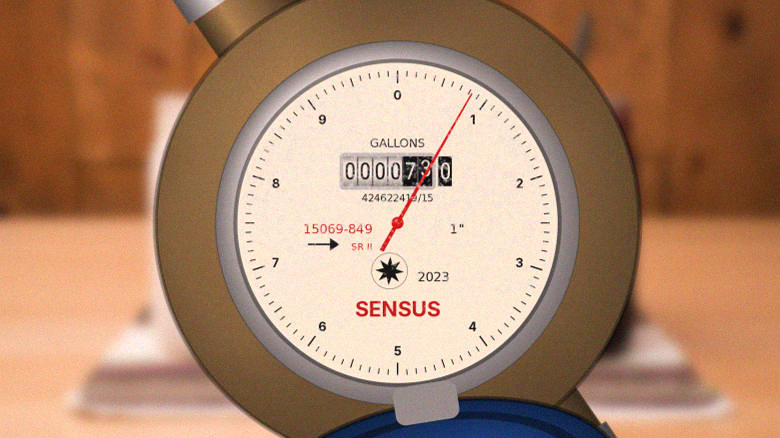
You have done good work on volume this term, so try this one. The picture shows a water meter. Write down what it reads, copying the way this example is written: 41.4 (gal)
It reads 730.8 (gal)
